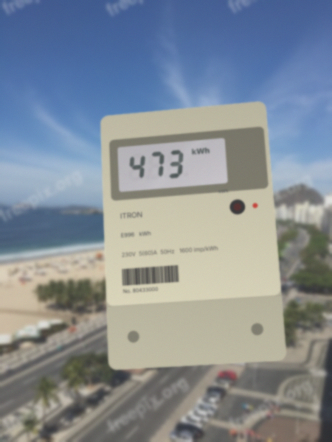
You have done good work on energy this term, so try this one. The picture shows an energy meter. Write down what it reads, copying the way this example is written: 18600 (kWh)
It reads 473 (kWh)
